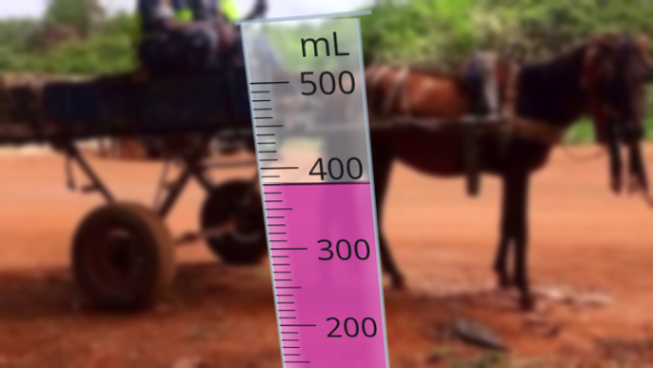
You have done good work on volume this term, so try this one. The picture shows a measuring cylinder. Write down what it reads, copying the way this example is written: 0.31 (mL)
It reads 380 (mL)
